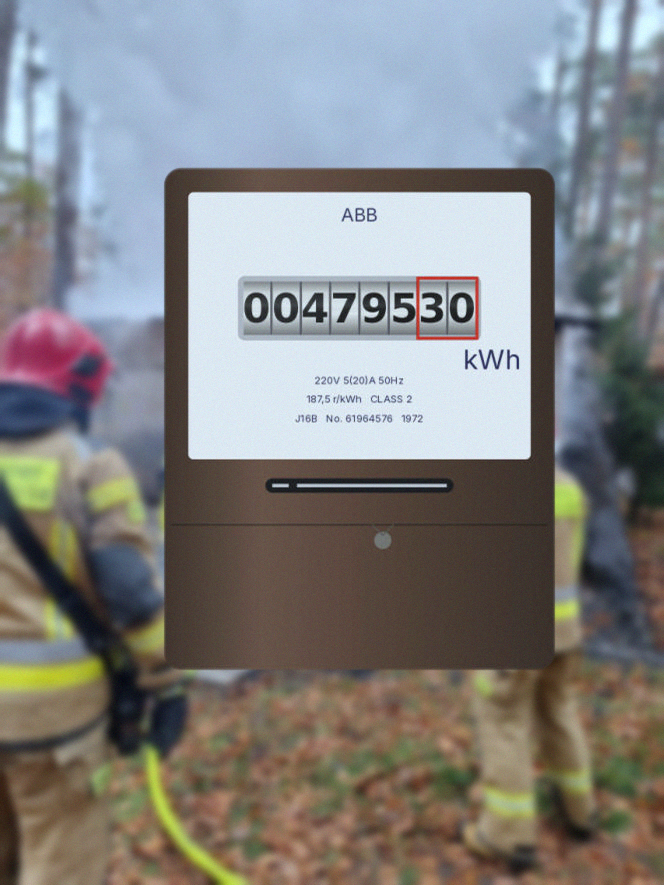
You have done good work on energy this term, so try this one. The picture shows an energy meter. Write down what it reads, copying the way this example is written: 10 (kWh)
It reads 4795.30 (kWh)
